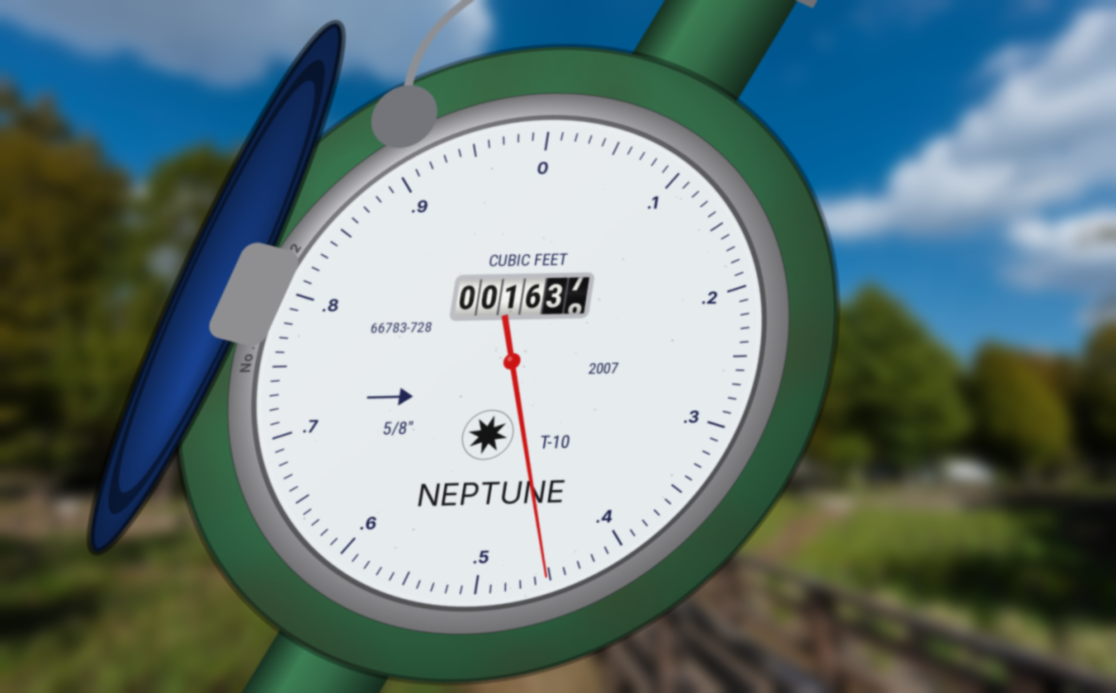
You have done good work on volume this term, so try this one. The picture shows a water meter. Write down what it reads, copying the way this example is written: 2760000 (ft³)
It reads 1637.45 (ft³)
